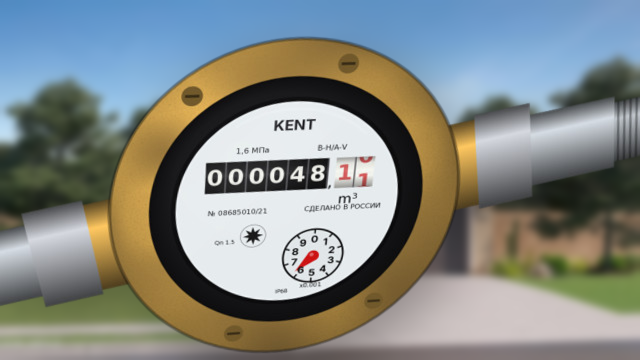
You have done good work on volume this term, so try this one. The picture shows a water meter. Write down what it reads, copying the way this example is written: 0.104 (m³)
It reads 48.106 (m³)
